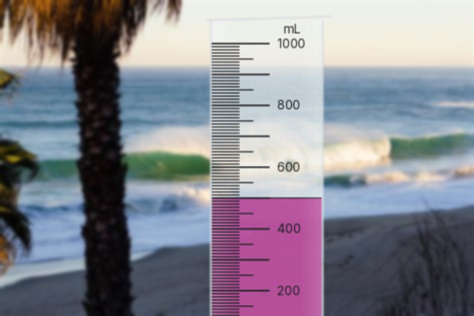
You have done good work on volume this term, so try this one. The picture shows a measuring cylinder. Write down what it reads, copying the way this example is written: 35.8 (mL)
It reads 500 (mL)
